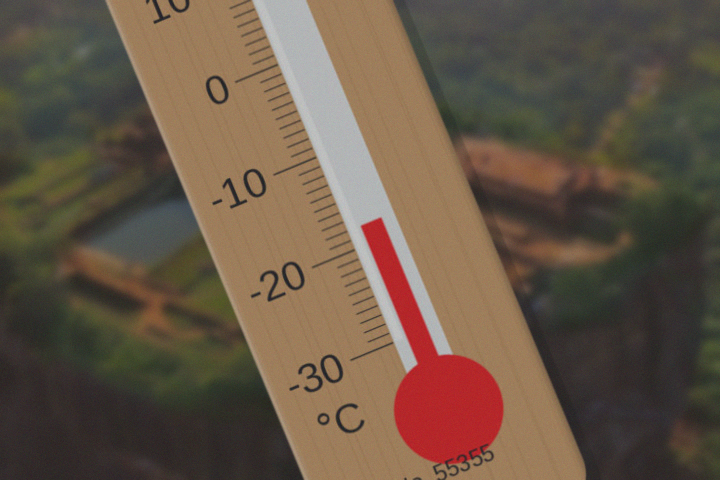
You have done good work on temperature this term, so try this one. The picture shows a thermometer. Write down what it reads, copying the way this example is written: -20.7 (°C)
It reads -18 (°C)
